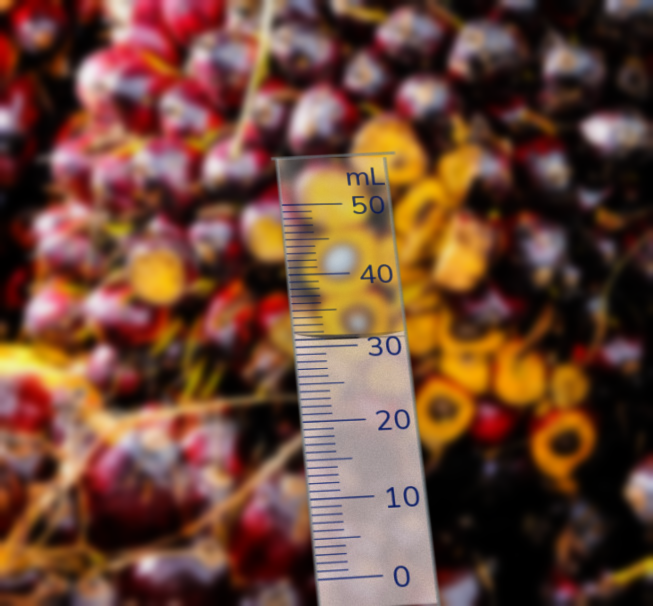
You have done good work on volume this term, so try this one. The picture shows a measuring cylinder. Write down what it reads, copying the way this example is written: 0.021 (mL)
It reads 31 (mL)
